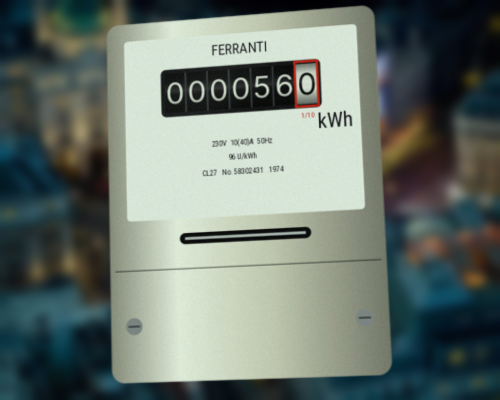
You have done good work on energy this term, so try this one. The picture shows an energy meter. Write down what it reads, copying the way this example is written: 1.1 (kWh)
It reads 56.0 (kWh)
